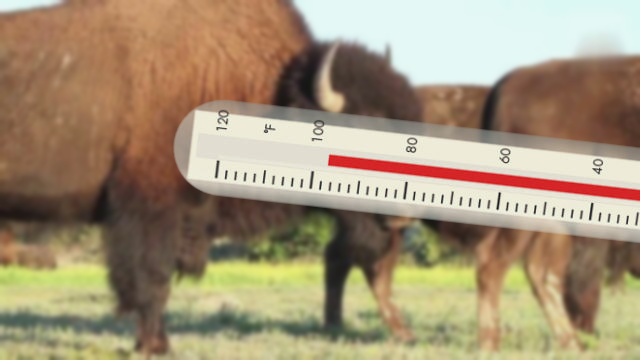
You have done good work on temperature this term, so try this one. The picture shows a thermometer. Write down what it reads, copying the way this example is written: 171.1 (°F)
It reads 97 (°F)
